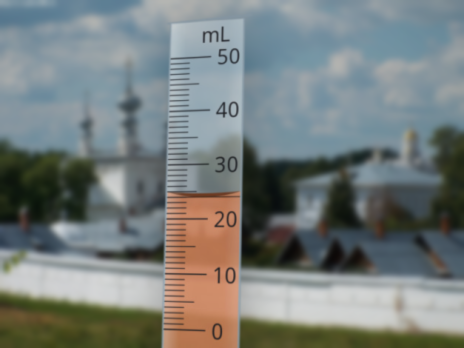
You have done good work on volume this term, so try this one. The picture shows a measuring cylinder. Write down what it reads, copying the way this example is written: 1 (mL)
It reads 24 (mL)
